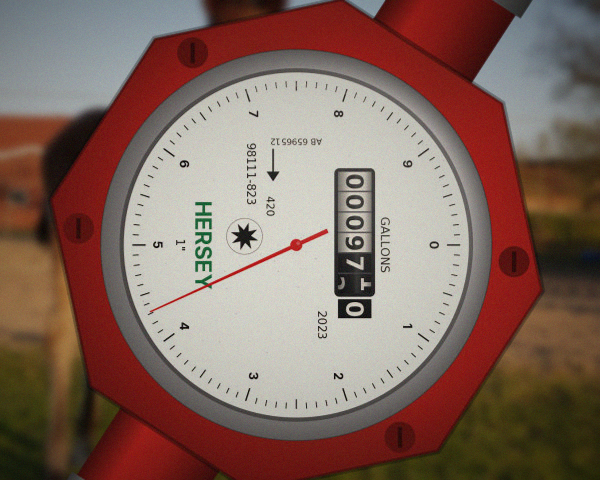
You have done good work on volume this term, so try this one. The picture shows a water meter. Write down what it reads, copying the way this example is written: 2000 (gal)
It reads 9714.3 (gal)
